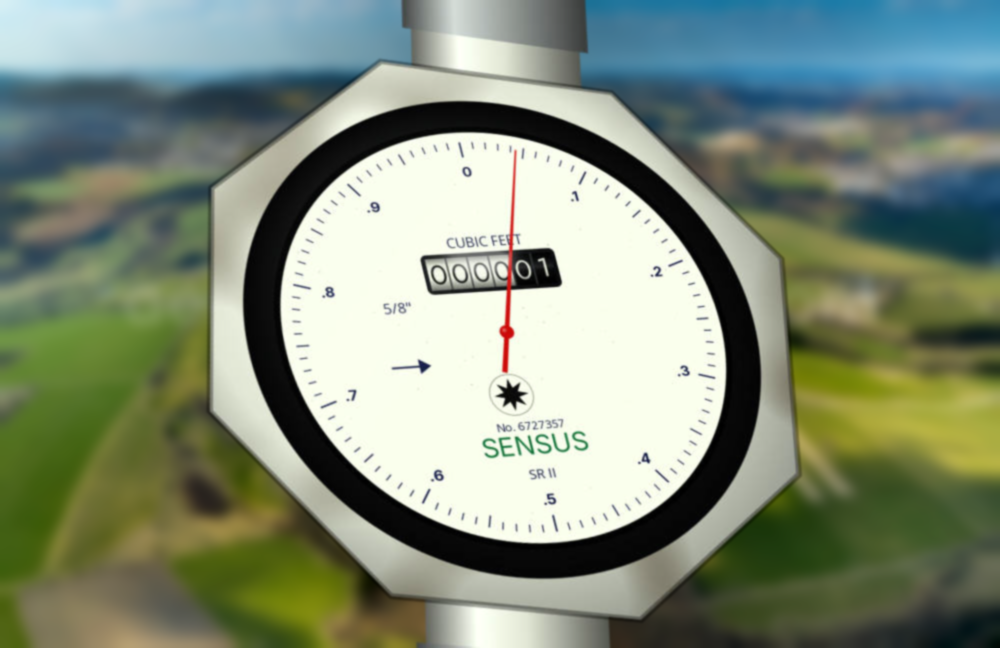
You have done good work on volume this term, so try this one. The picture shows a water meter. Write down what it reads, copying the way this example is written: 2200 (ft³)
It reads 1.04 (ft³)
